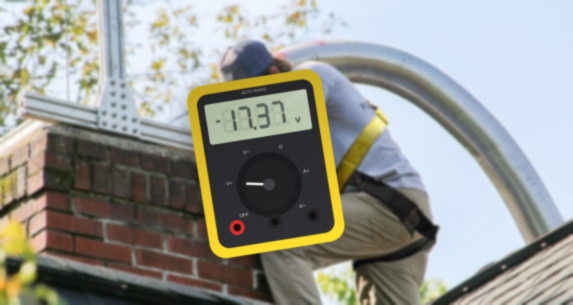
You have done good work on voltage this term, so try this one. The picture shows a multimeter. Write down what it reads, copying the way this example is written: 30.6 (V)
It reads -17.37 (V)
